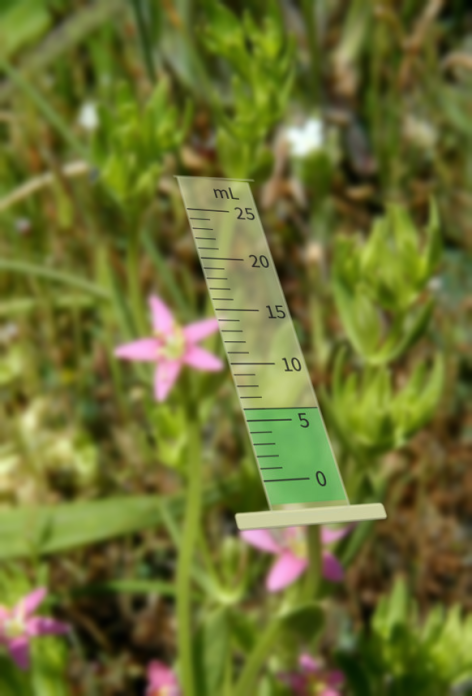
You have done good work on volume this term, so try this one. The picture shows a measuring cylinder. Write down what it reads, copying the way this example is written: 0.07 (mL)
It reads 6 (mL)
